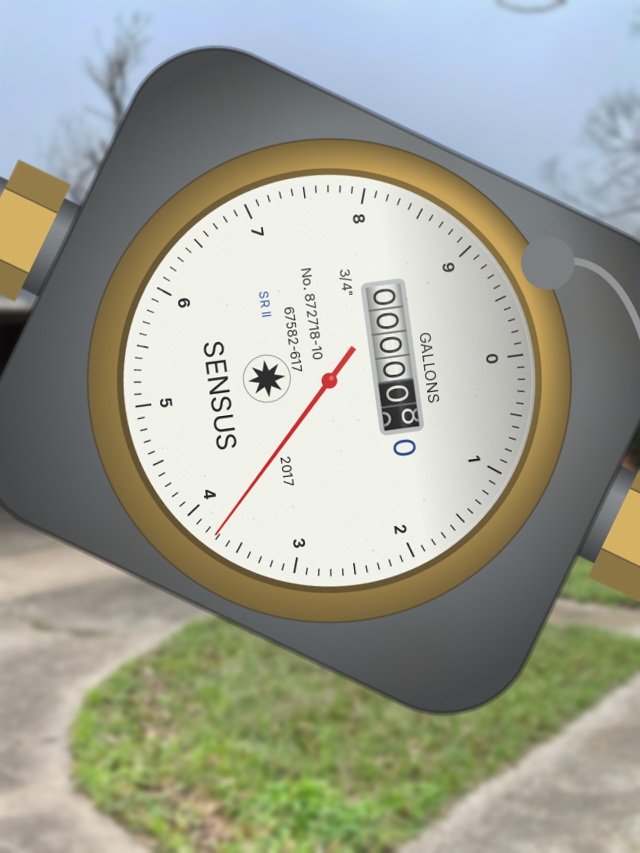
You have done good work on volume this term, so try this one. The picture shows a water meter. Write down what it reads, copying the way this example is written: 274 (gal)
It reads 83.7 (gal)
